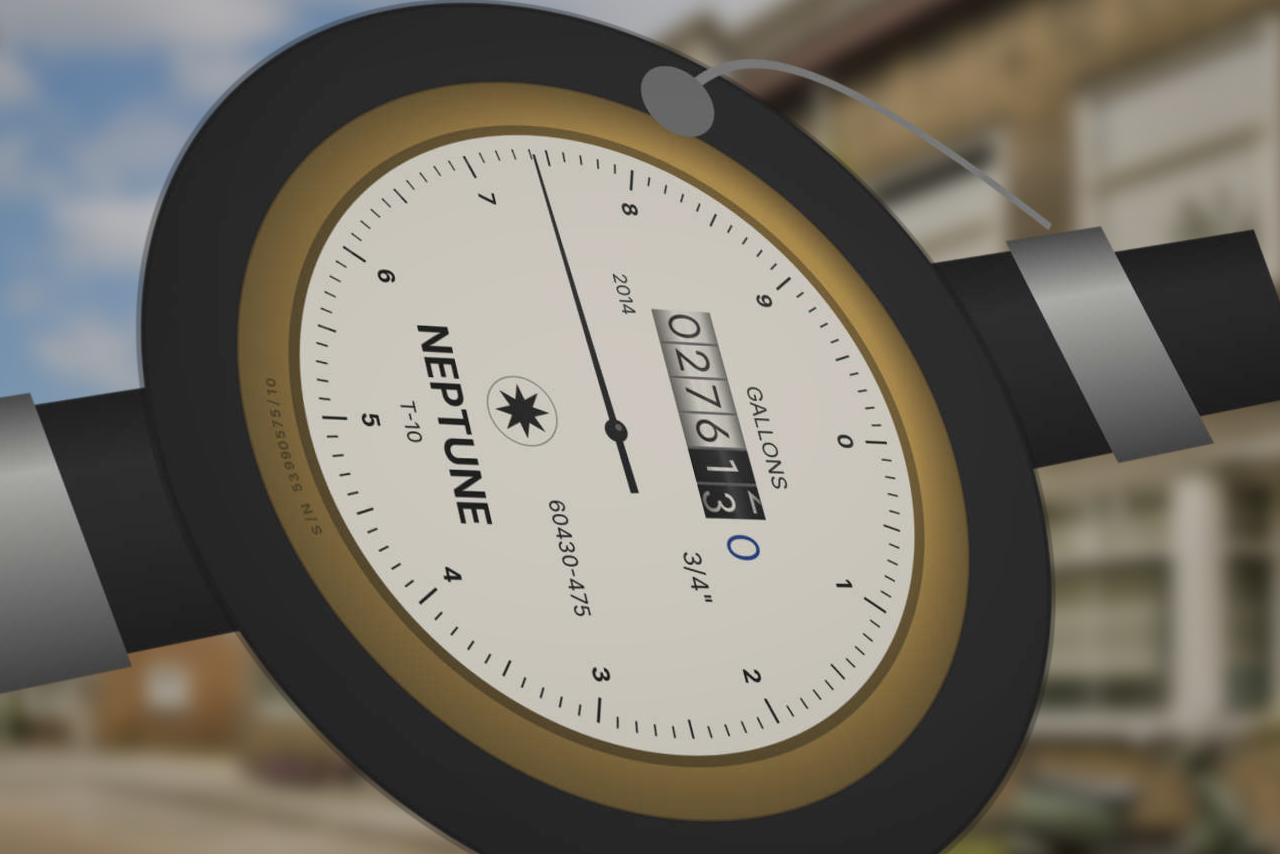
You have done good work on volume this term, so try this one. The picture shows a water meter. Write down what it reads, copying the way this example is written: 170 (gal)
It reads 276127.4 (gal)
